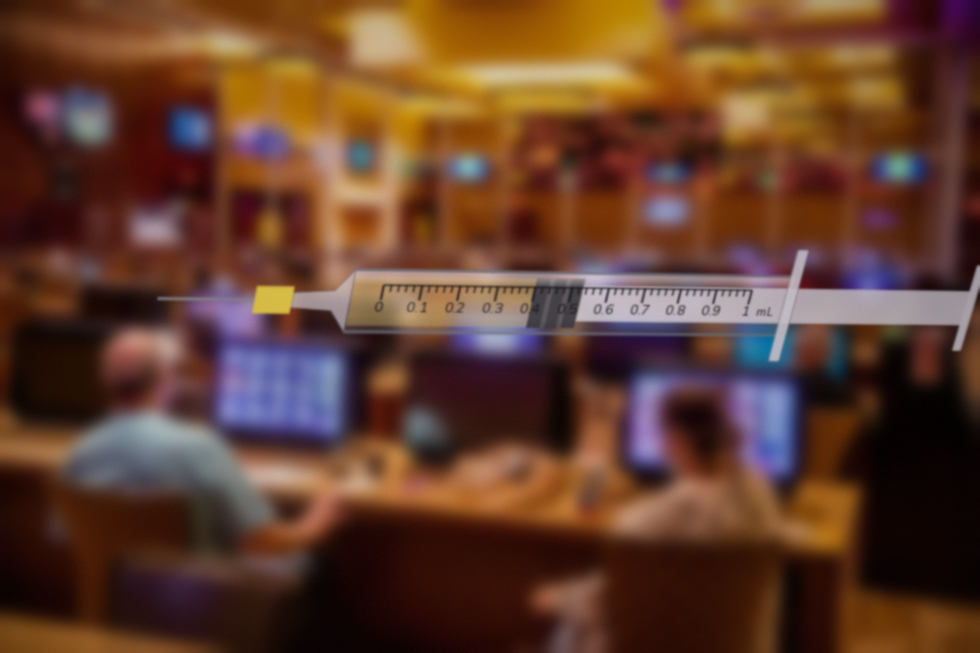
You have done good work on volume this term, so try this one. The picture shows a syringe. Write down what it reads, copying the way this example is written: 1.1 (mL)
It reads 0.4 (mL)
